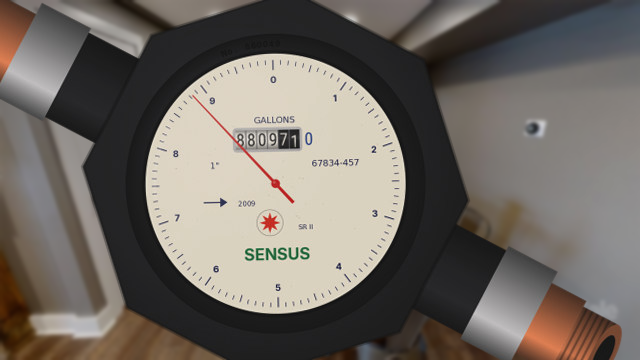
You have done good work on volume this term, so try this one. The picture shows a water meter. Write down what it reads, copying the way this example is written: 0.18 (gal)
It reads 8809708.8 (gal)
